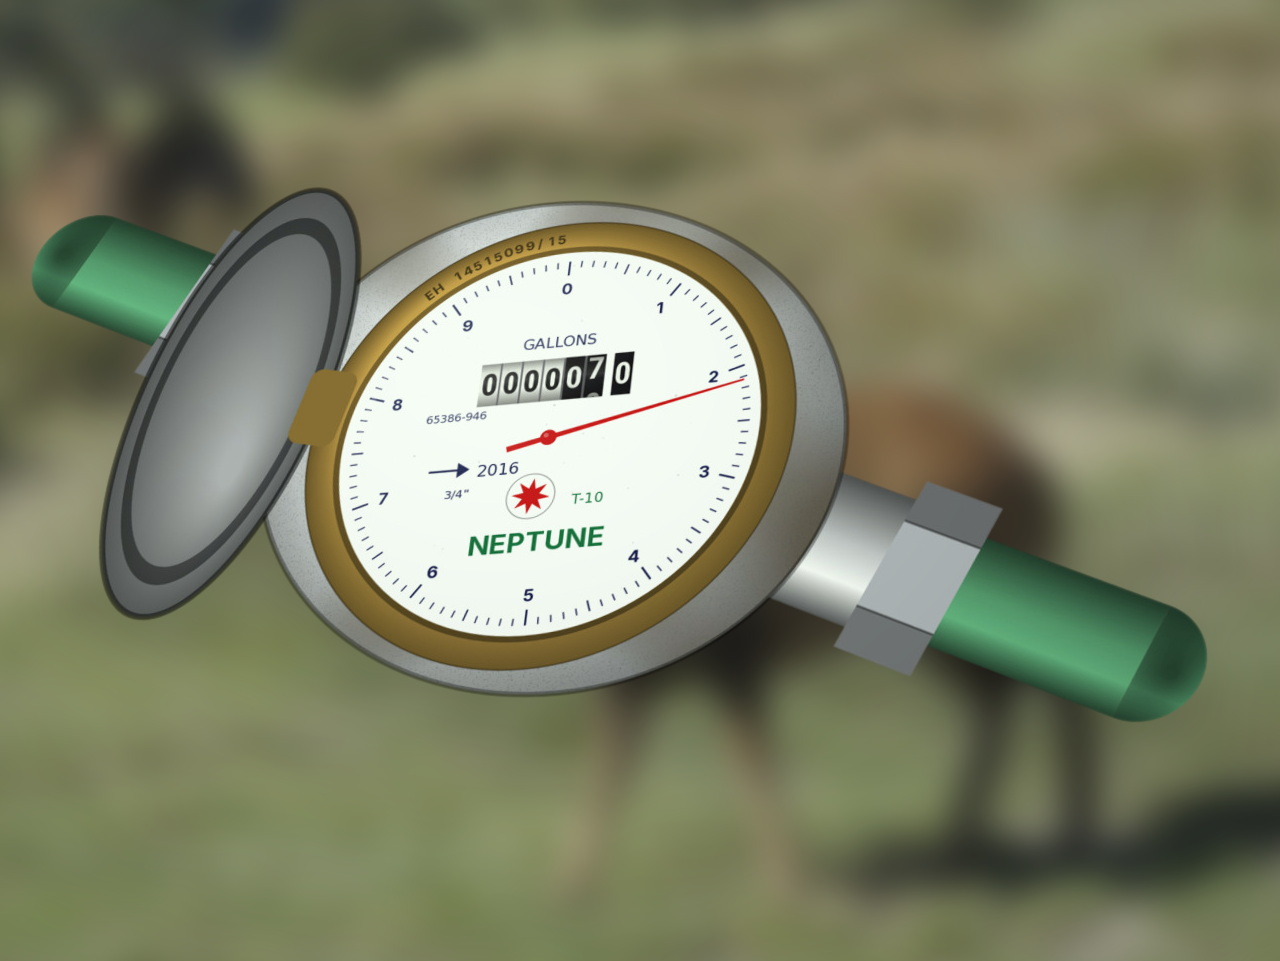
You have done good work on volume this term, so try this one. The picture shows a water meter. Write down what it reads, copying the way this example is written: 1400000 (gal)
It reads 72.1 (gal)
